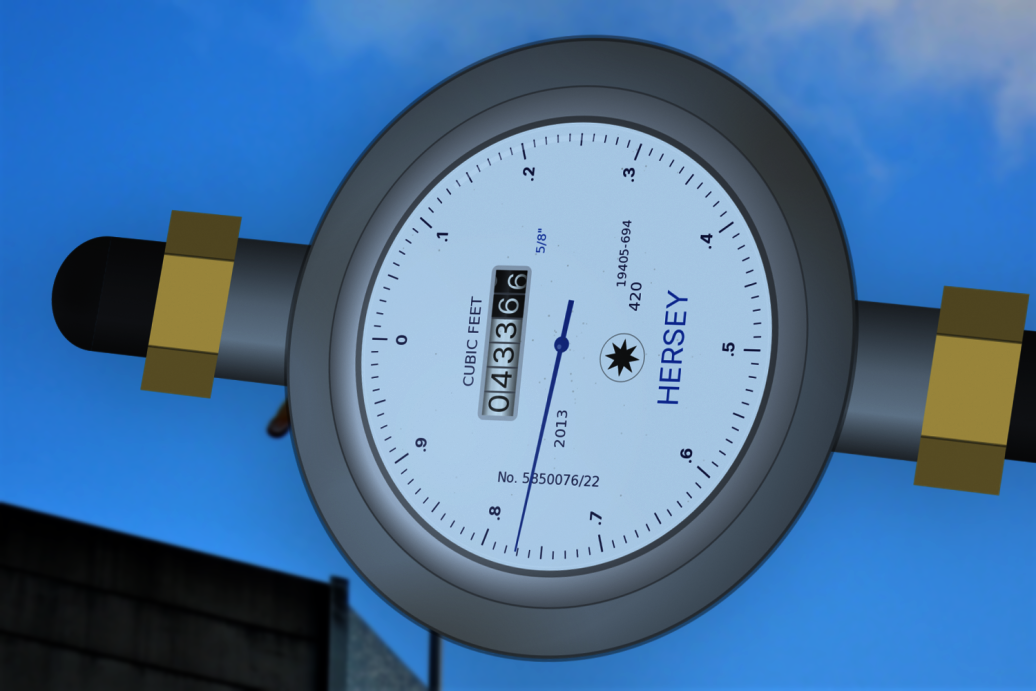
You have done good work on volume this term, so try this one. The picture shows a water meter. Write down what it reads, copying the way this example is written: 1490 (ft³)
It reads 43365.77 (ft³)
